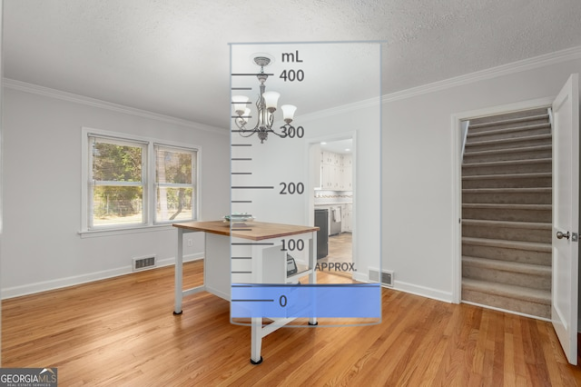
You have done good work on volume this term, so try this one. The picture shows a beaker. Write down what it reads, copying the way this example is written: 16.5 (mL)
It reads 25 (mL)
